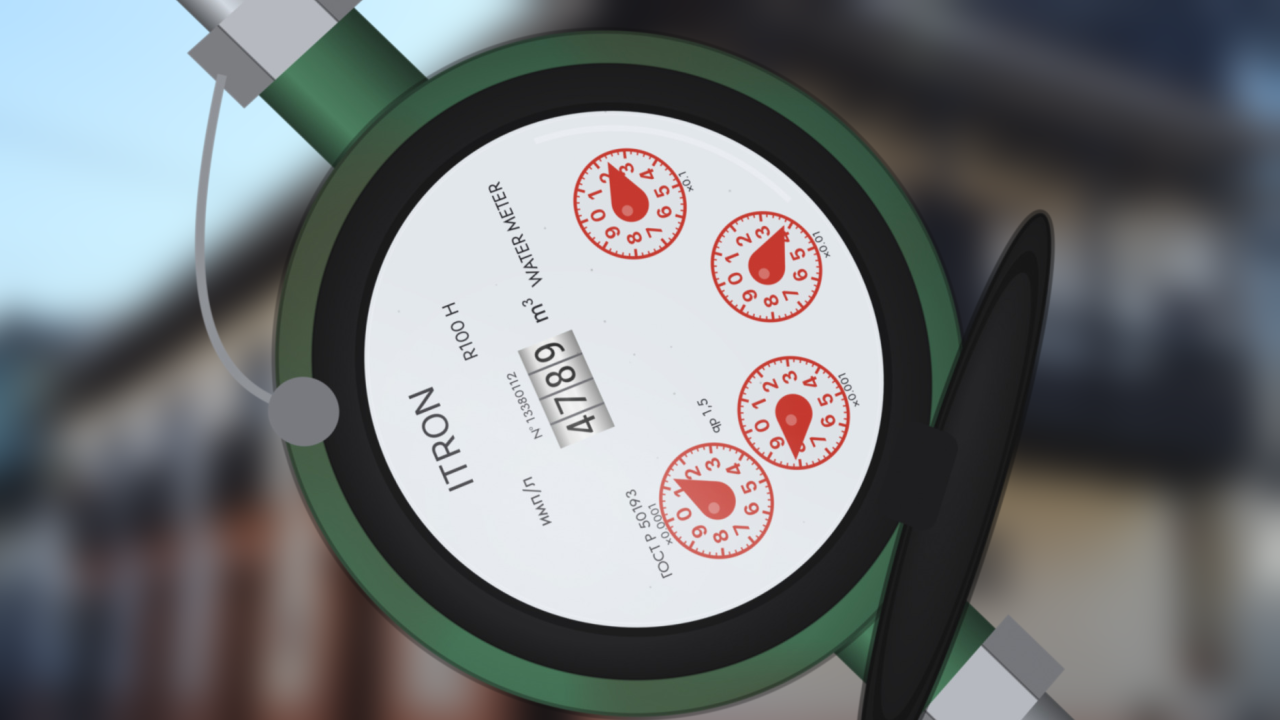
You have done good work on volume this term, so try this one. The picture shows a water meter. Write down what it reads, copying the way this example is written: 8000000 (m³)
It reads 4789.2381 (m³)
